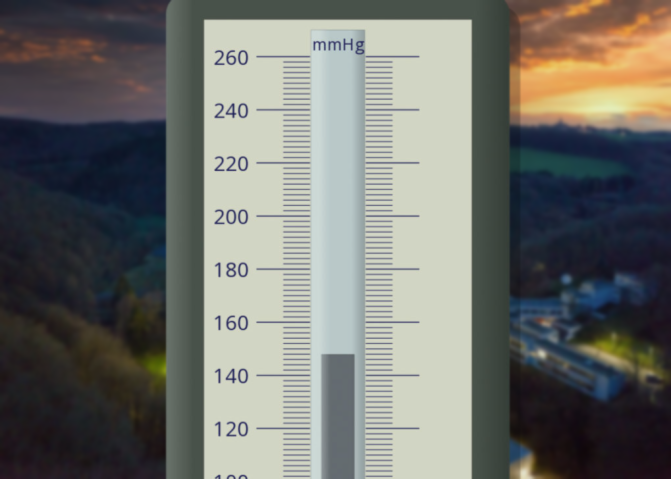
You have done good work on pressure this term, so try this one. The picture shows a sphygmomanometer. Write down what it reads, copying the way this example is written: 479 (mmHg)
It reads 148 (mmHg)
